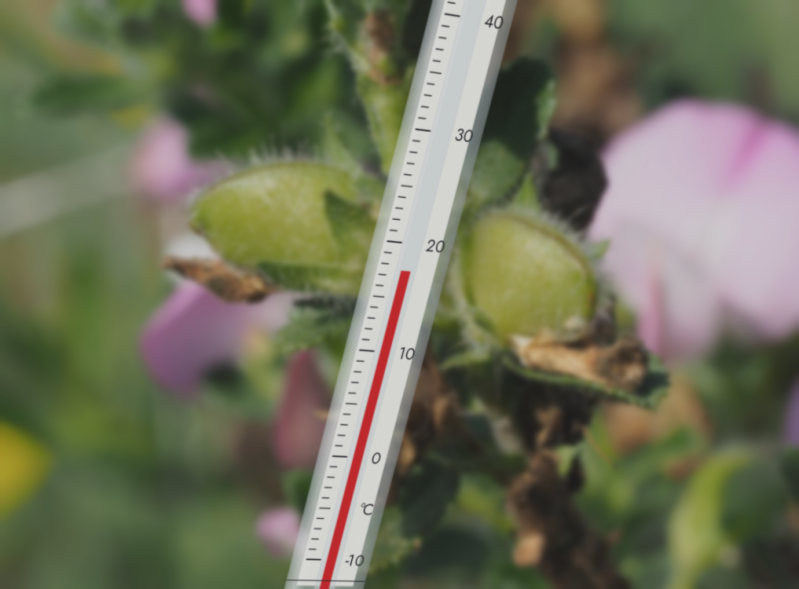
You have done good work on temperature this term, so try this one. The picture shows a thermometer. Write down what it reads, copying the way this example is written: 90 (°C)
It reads 17.5 (°C)
